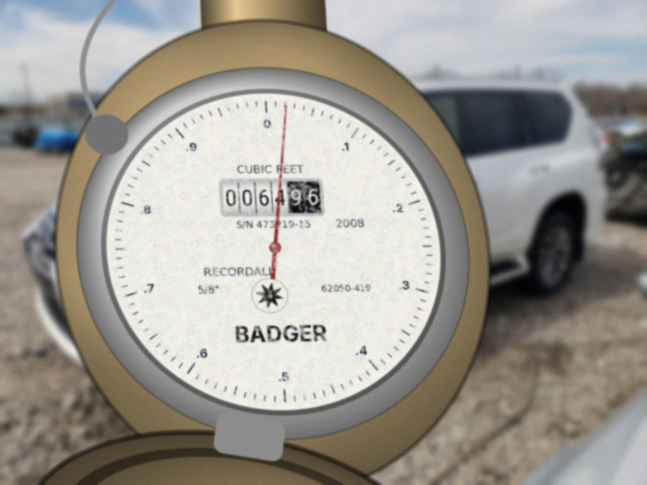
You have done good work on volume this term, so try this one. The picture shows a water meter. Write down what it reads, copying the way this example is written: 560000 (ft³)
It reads 6496.02 (ft³)
